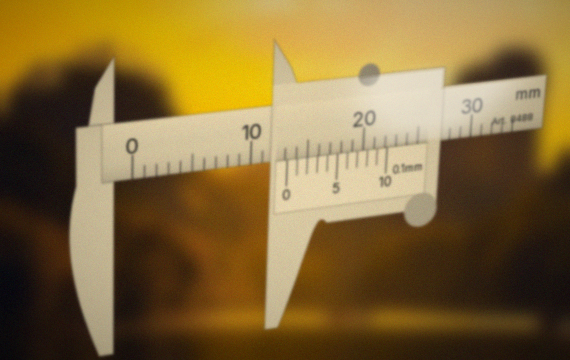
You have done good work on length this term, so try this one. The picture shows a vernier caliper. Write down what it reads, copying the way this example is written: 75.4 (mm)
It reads 13.2 (mm)
